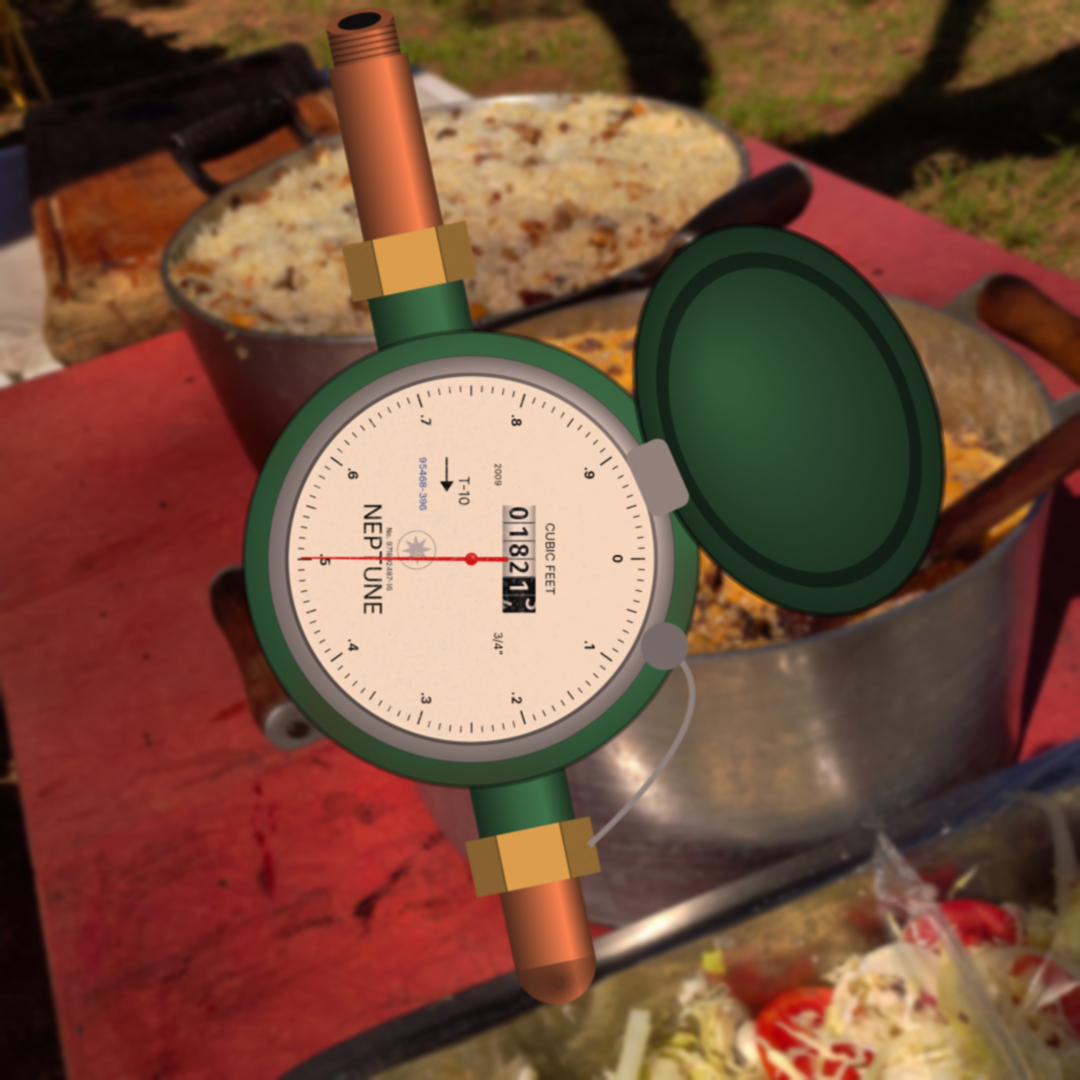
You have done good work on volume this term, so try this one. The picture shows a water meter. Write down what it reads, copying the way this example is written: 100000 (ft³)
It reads 18213.50 (ft³)
